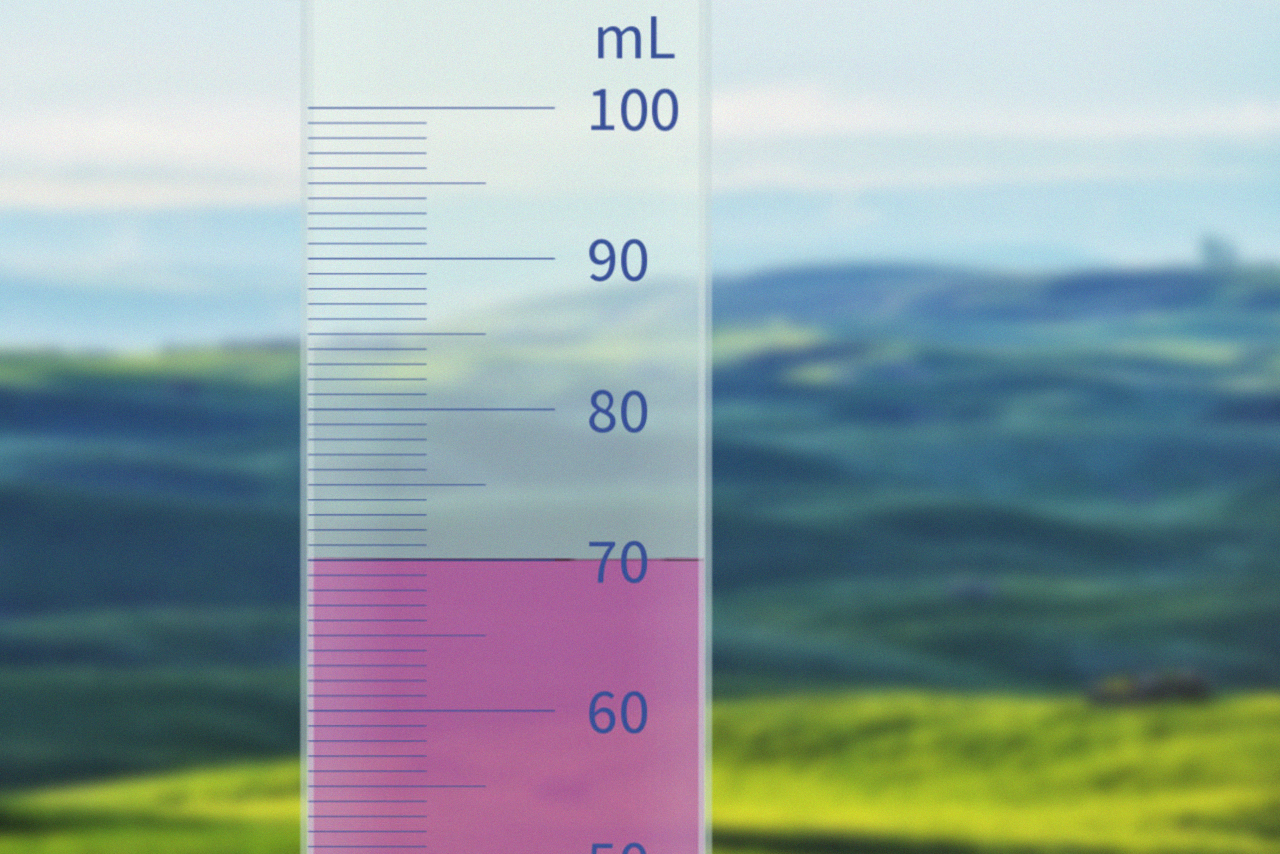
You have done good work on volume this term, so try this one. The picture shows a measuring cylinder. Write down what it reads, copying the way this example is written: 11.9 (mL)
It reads 70 (mL)
